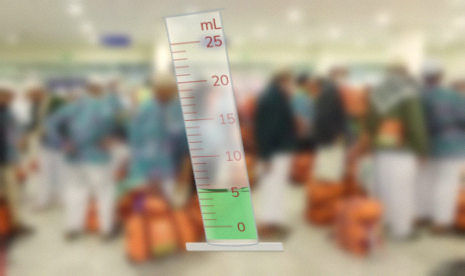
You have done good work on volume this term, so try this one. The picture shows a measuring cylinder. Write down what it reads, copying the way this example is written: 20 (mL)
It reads 5 (mL)
